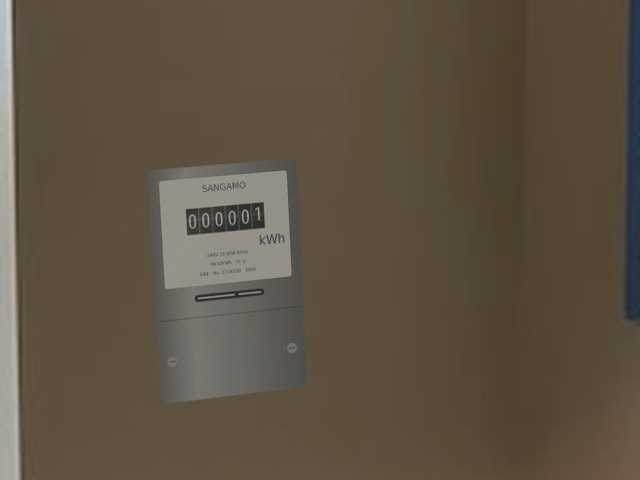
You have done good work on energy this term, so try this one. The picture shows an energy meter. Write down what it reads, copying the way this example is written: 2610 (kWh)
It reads 1 (kWh)
